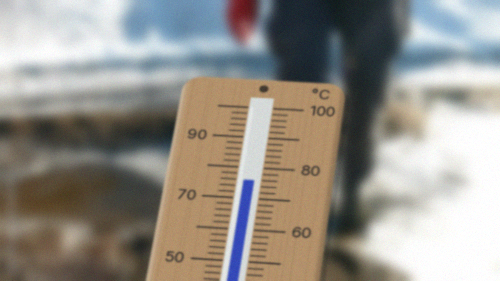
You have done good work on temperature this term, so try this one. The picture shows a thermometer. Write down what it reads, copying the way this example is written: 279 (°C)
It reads 76 (°C)
